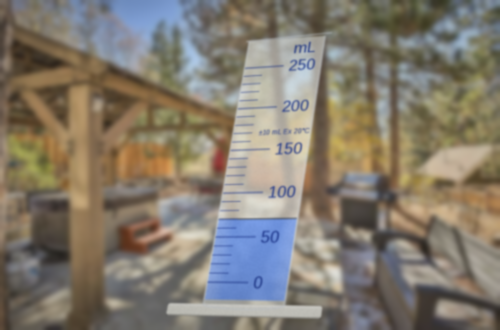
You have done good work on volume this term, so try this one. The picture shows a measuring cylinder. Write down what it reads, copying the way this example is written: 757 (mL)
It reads 70 (mL)
